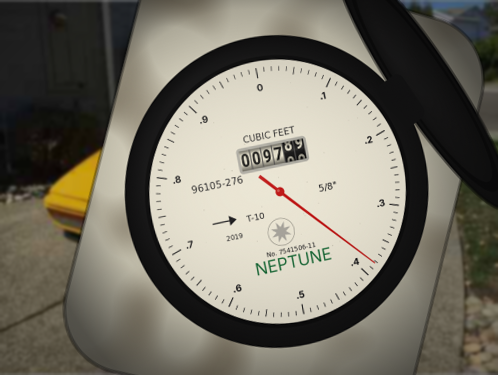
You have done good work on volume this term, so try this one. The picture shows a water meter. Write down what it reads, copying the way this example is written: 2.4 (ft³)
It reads 9789.38 (ft³)
